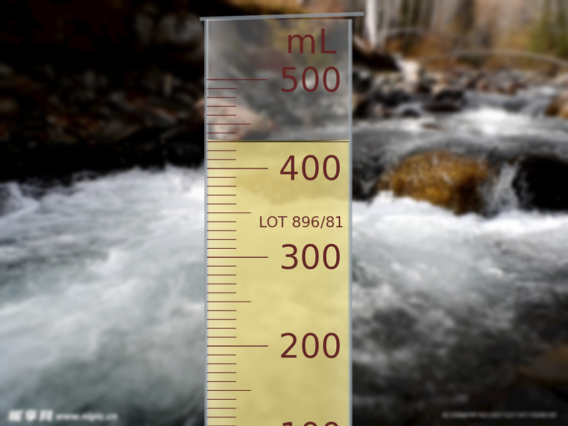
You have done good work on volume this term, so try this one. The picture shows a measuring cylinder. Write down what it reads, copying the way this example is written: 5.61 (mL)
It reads 430 (mL)
